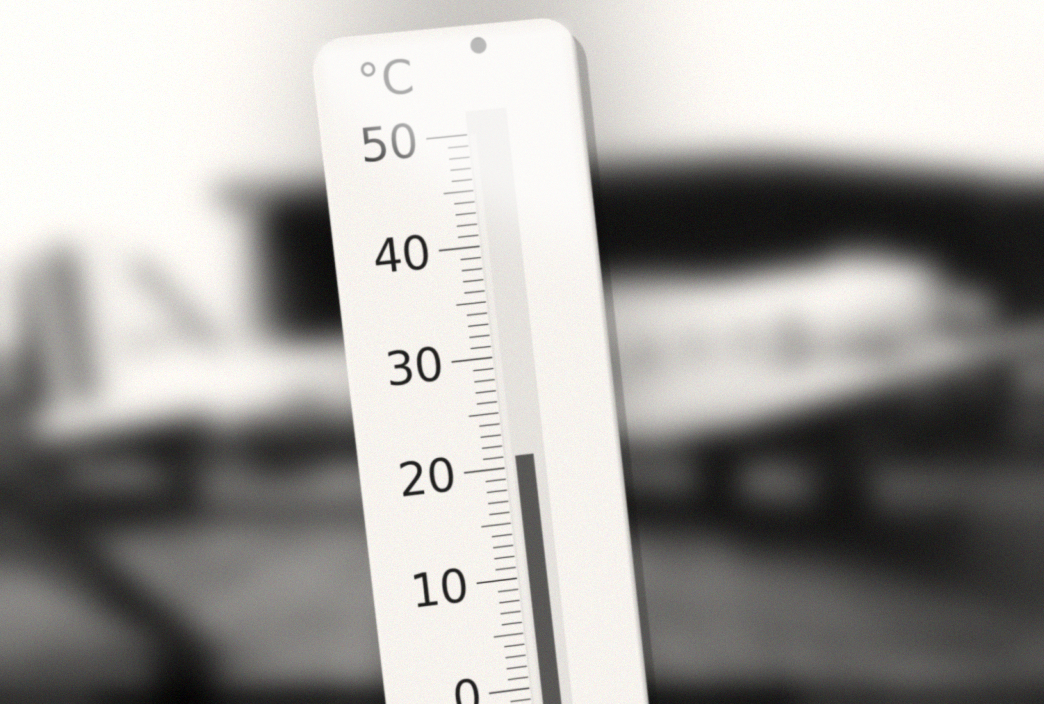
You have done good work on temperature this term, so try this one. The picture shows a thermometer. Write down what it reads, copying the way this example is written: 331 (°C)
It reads 21 (°C)
